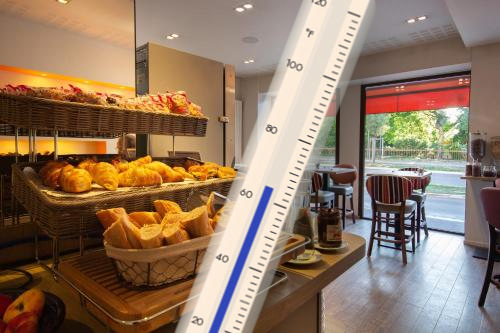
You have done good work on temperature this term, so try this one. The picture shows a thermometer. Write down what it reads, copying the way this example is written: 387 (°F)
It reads 64 (°F)
